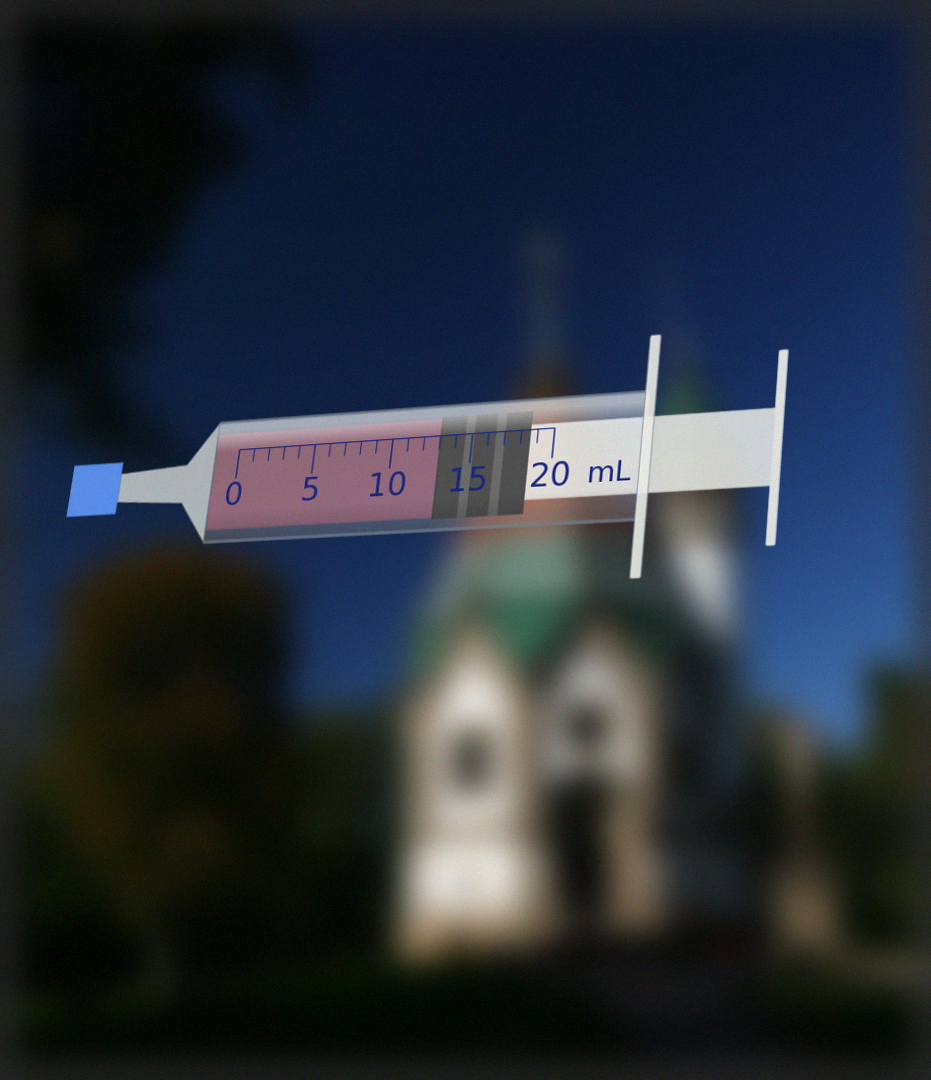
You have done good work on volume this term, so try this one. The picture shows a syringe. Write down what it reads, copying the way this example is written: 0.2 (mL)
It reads 13 (mL)
